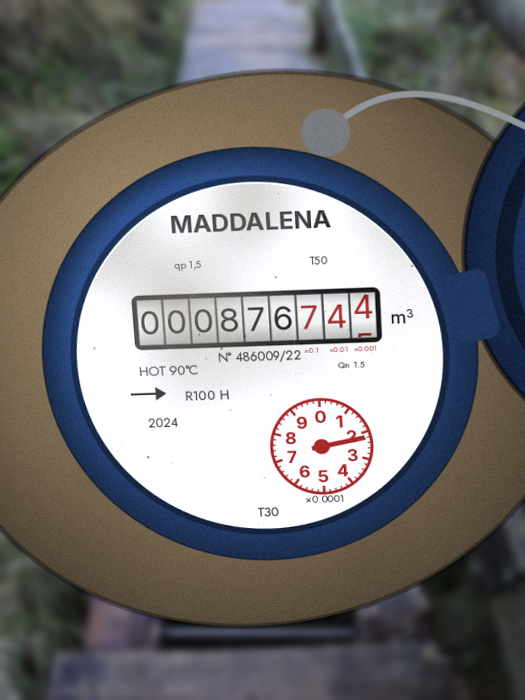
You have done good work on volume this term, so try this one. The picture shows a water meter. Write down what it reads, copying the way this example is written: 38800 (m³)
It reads 876.7442 (m³)
